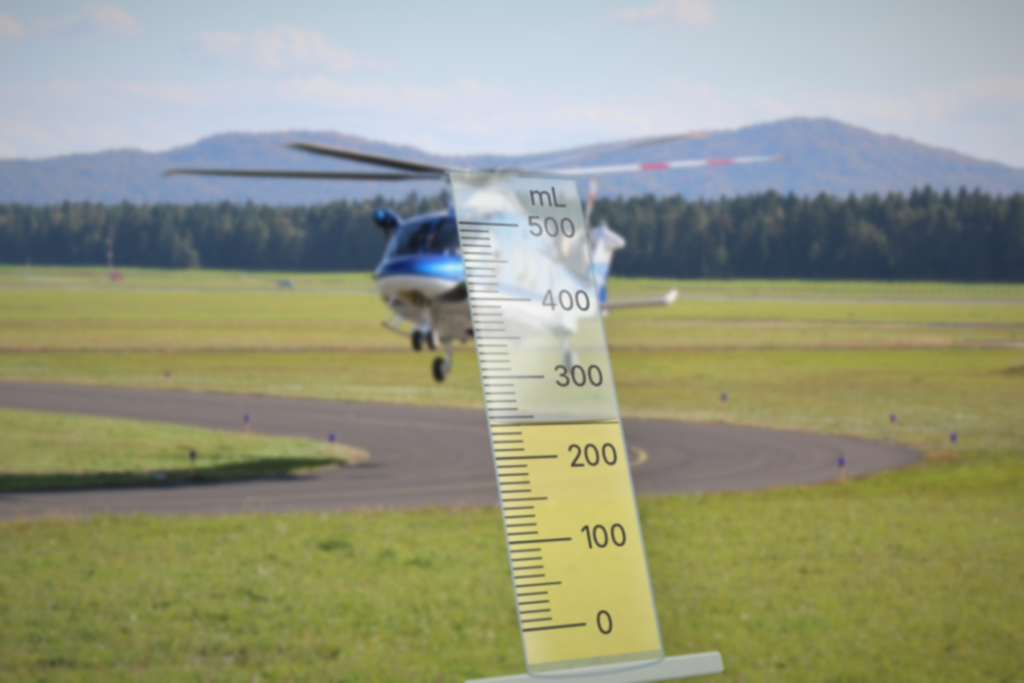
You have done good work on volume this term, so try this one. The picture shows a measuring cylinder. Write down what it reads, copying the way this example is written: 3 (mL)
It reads 240 (mL)
